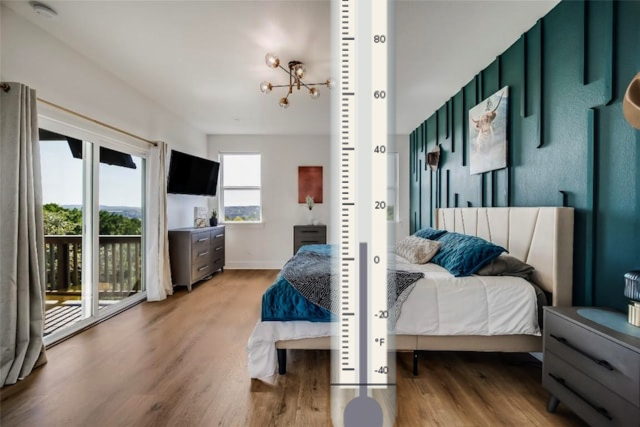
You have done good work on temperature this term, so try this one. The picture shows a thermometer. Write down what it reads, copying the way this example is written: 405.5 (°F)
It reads 6 (°F)
